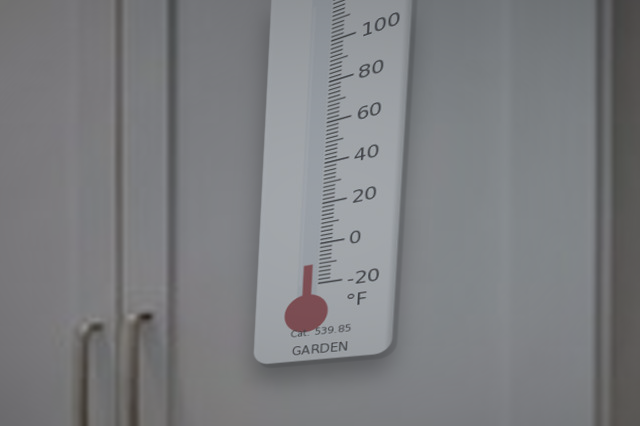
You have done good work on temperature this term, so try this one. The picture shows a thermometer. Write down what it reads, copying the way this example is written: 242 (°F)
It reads -10 (°F)
